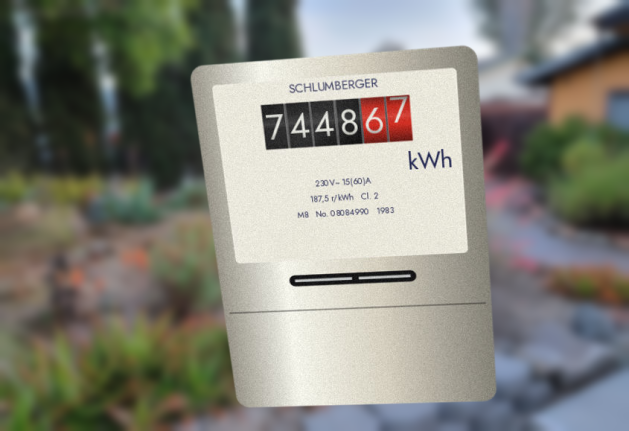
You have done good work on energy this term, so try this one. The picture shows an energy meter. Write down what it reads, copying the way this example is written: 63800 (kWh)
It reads 7448.67 (kWh)
